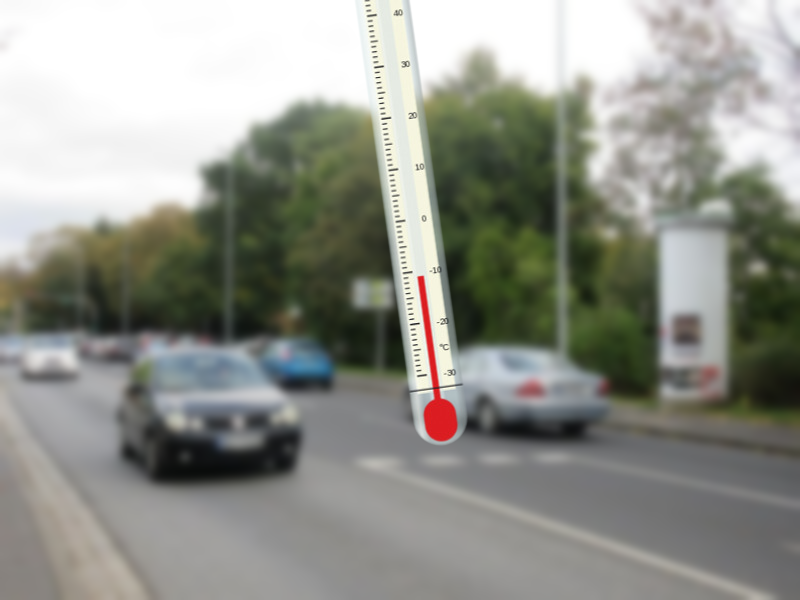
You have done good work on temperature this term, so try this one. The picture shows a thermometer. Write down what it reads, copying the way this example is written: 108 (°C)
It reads -11 (°C)
